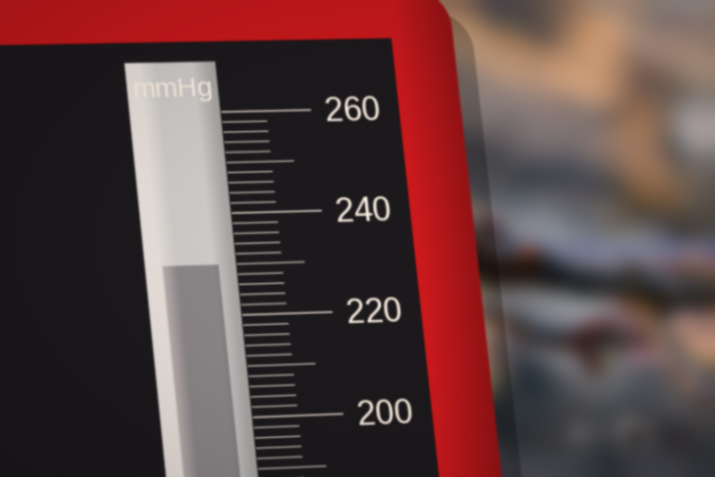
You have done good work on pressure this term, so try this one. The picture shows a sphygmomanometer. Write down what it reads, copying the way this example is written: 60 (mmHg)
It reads 230 (mmHg)
